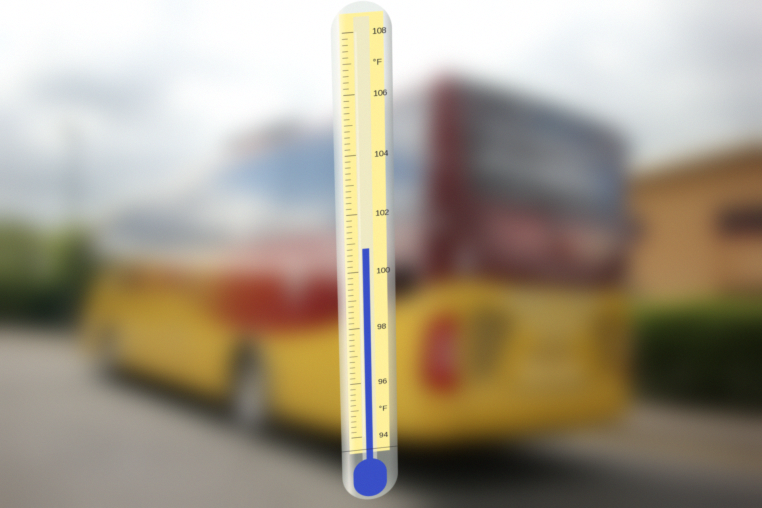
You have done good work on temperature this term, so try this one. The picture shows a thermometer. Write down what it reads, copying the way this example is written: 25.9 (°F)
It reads 100.8 (°F)
